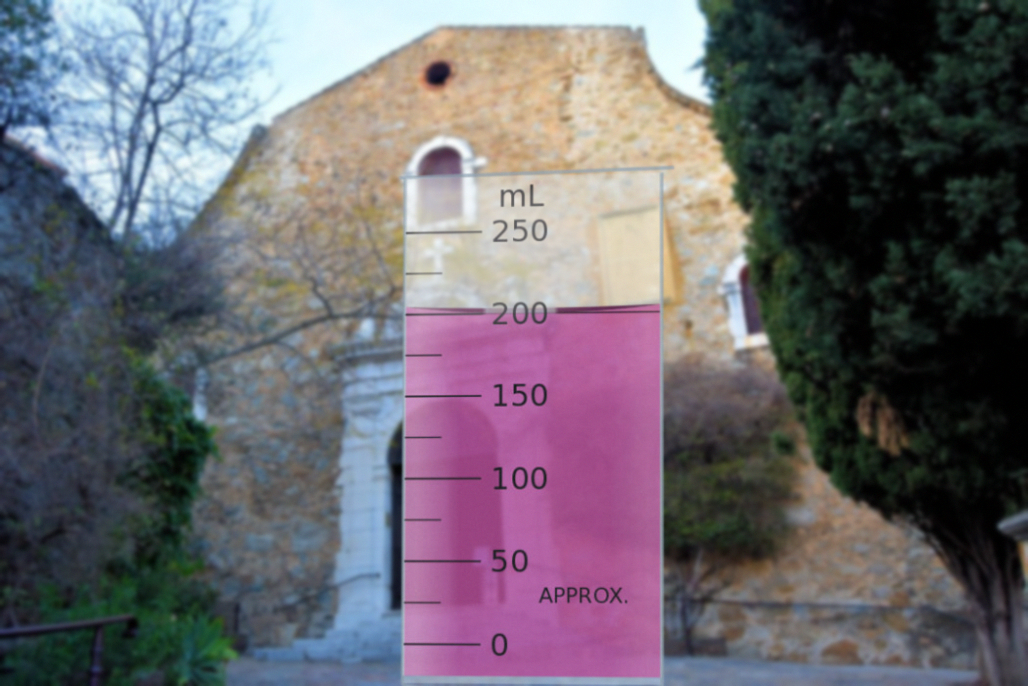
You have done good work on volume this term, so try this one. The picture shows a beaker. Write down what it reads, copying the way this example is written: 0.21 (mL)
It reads 200 (mL)
